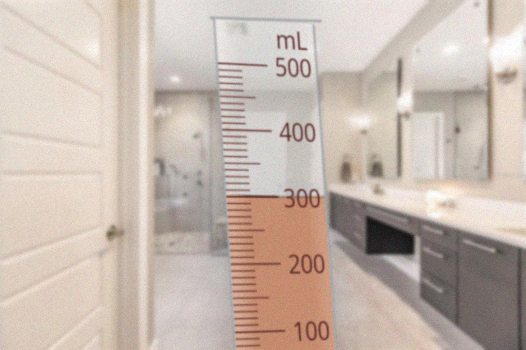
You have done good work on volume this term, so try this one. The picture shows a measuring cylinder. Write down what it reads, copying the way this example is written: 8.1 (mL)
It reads 300 (mL)
